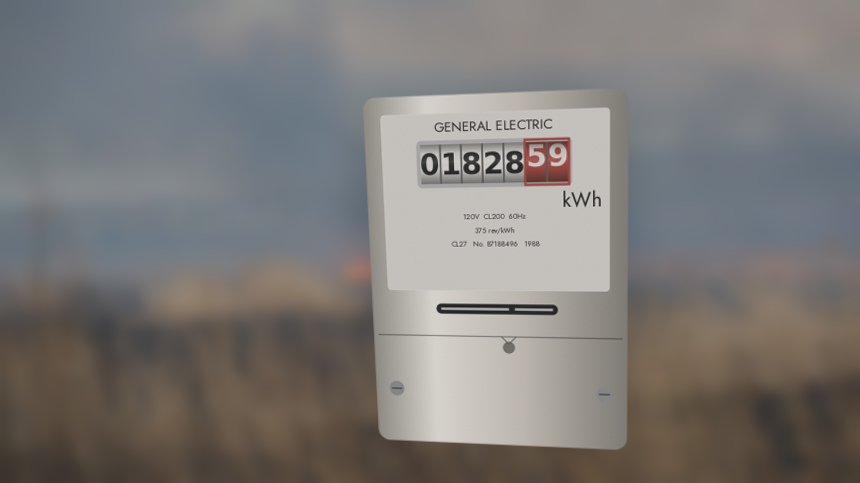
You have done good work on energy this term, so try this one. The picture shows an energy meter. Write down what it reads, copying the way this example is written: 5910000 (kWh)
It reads 1828.59 (kWh)
